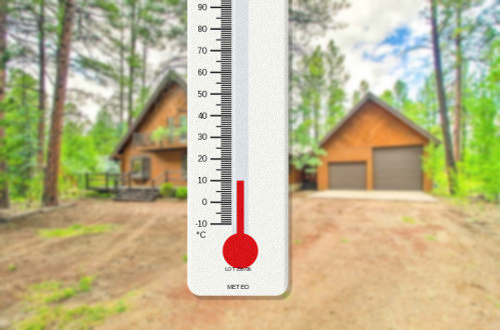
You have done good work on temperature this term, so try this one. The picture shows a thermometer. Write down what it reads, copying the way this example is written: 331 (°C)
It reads 10 (°C)
